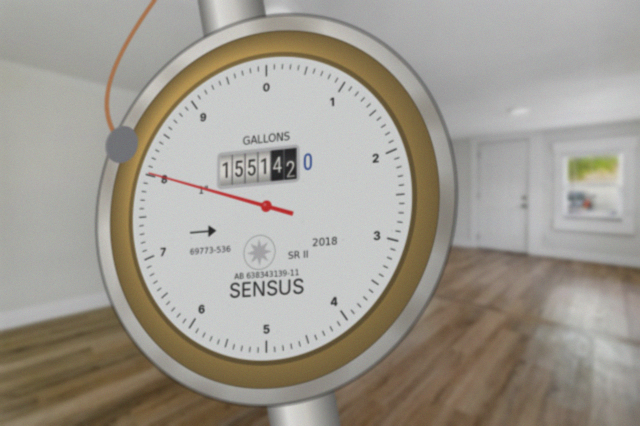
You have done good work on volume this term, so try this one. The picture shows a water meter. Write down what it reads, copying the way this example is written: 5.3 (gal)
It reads 1551418.0 (gal)
